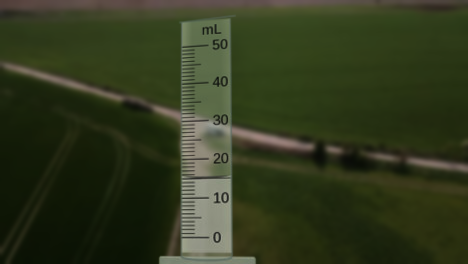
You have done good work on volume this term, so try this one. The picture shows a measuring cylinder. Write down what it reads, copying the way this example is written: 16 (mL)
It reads 15 (mL)
